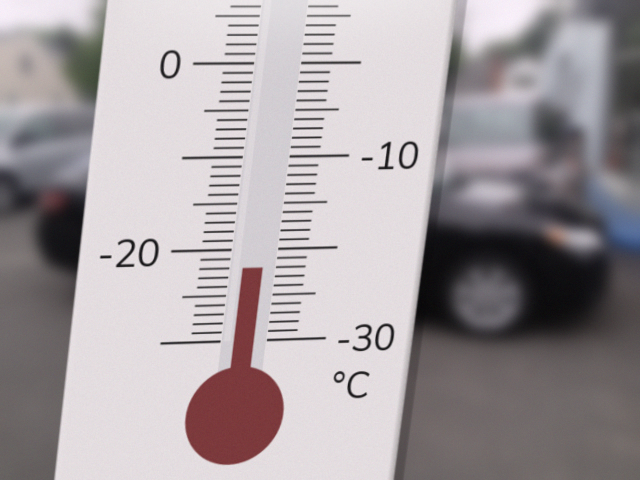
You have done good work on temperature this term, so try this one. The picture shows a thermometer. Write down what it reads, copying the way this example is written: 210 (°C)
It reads -22 (°C)
